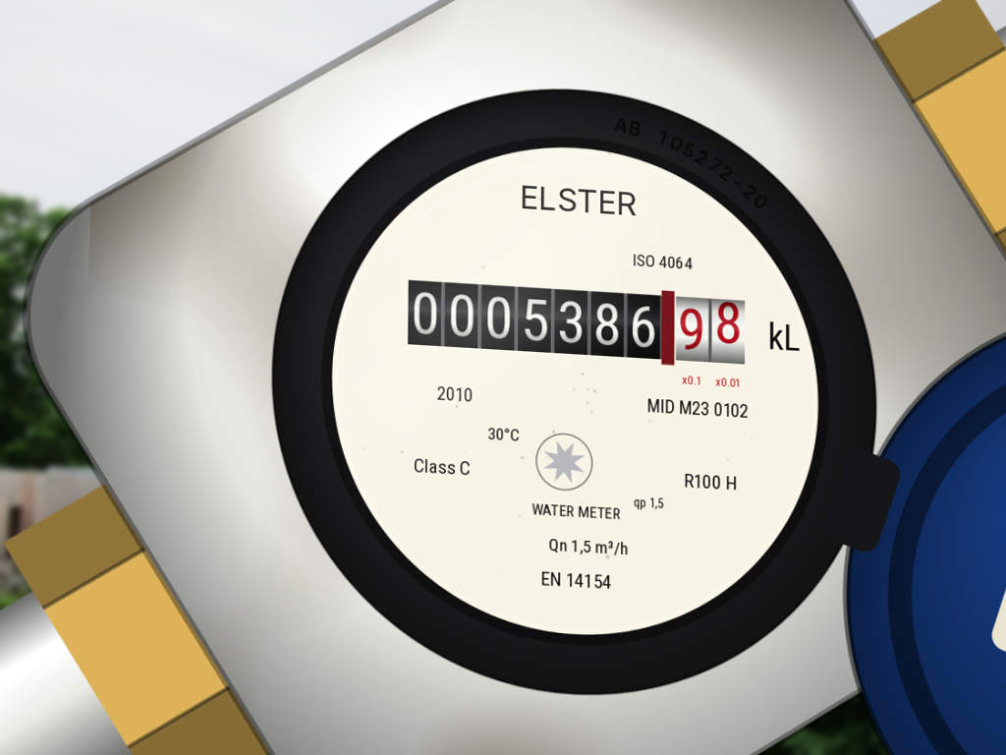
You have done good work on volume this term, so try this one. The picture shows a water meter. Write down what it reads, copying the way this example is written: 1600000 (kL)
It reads 5386.98 (kL)
